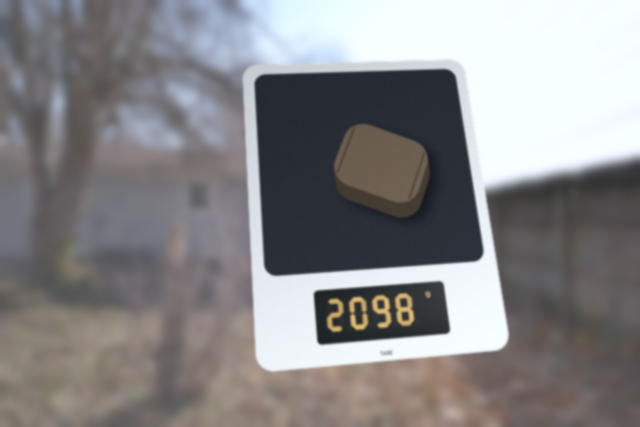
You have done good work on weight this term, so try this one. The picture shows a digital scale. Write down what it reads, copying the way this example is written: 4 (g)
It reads 2098 (g)
